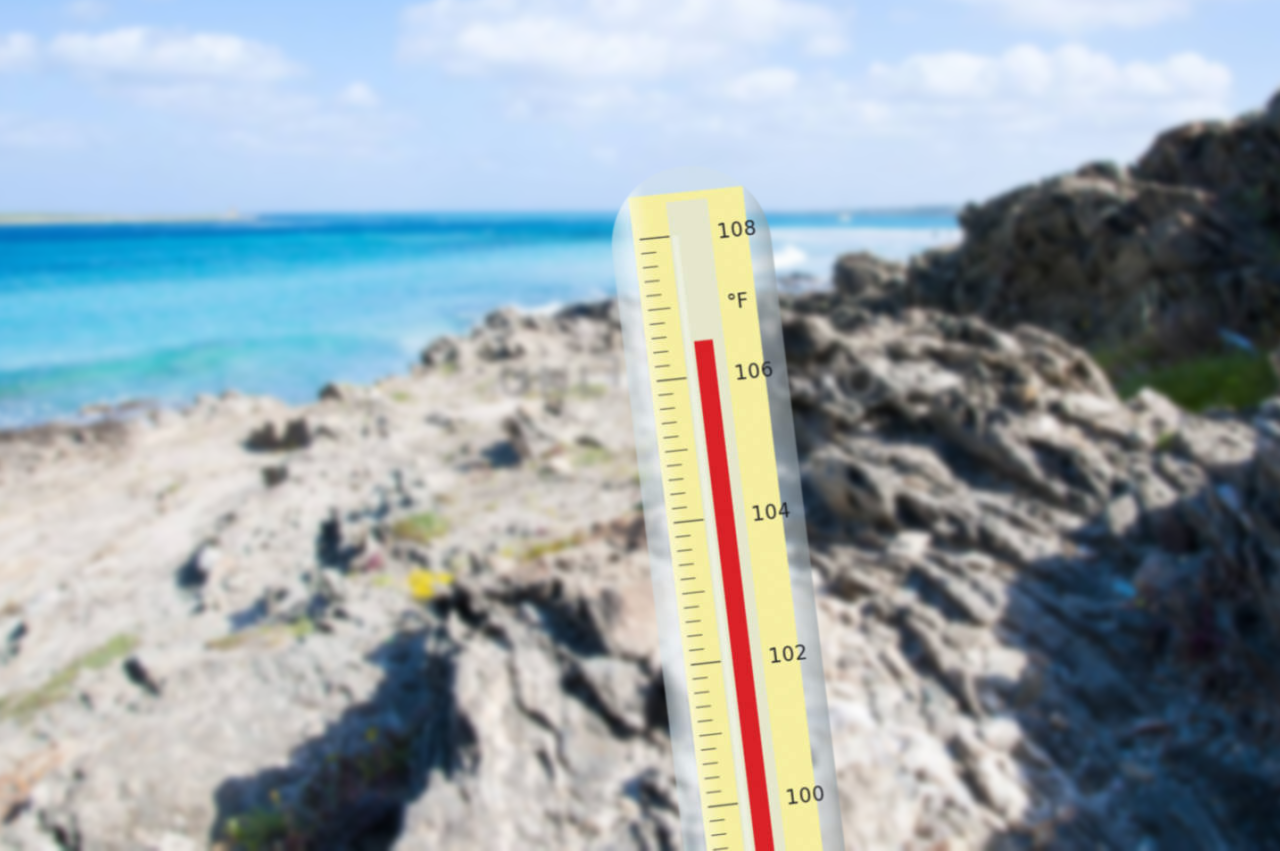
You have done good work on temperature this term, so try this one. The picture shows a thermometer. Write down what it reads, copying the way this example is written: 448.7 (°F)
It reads 106.5 (°F)
